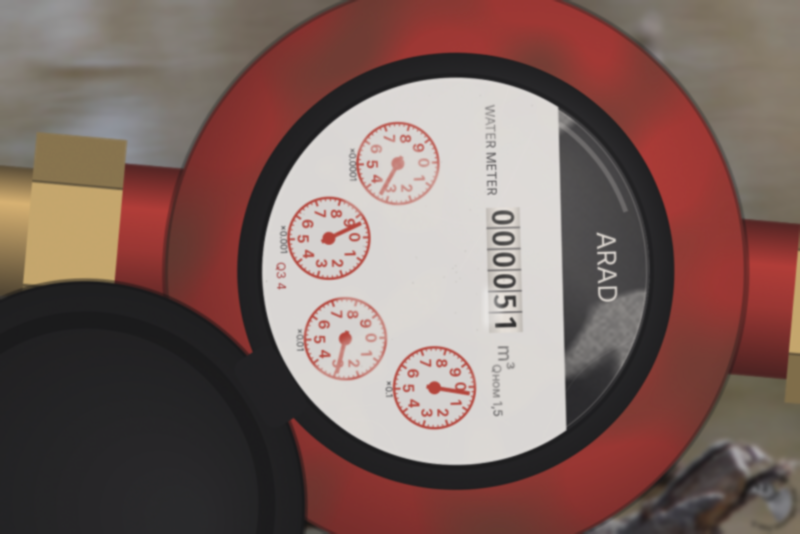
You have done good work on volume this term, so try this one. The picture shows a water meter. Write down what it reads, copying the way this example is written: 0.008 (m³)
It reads 51.0293 (m³)
